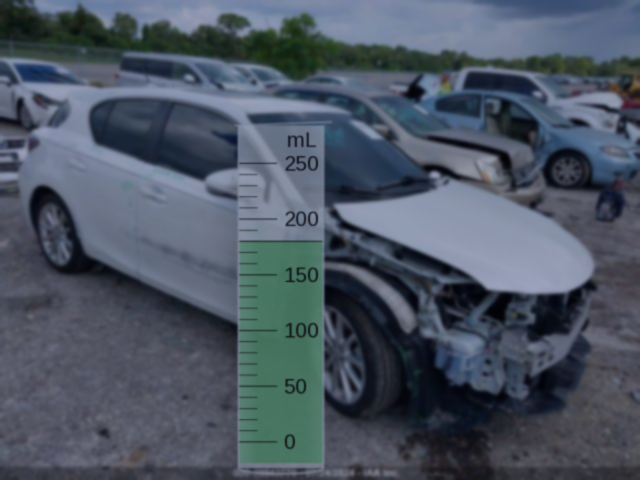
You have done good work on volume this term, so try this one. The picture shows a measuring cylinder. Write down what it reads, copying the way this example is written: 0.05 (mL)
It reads 180 (mL)
